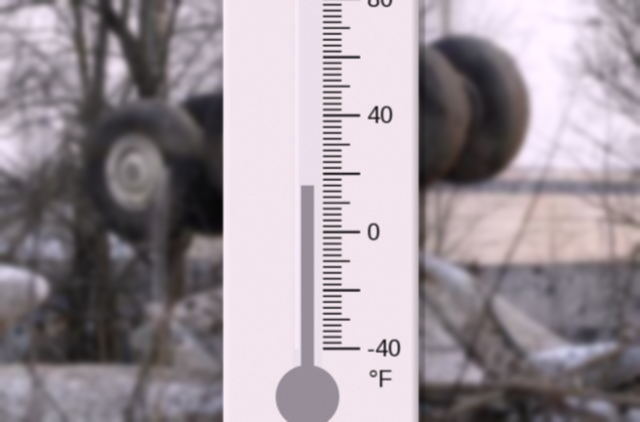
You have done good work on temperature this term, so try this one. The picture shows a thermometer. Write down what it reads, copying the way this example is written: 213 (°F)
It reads 16 (°F)
